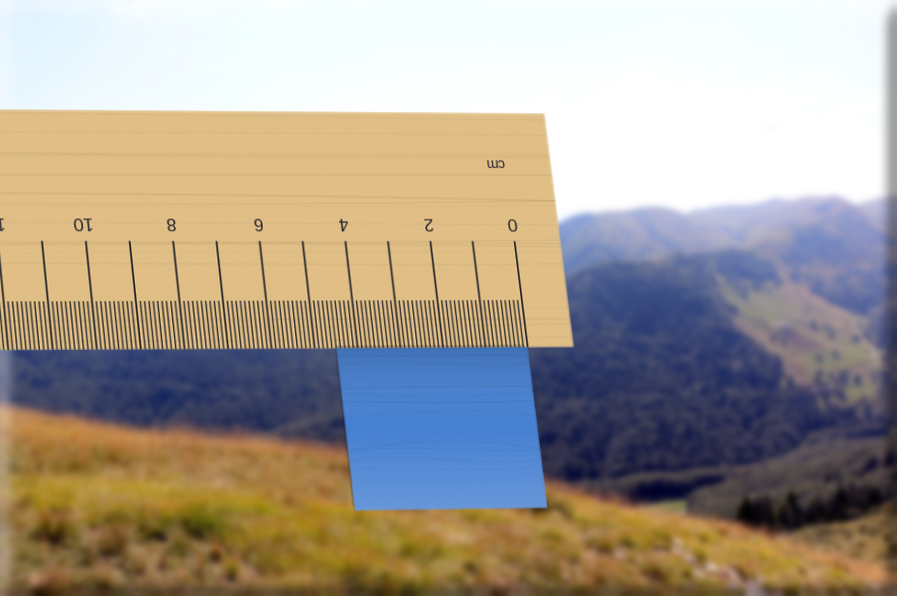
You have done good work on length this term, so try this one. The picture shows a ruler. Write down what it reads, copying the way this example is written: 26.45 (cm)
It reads 4.5 (cm)
